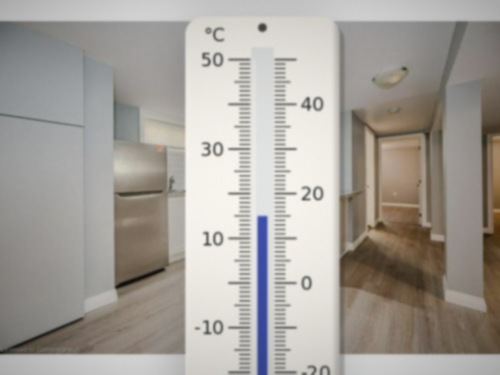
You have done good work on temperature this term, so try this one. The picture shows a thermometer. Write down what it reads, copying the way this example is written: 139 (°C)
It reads 15 (°C)
